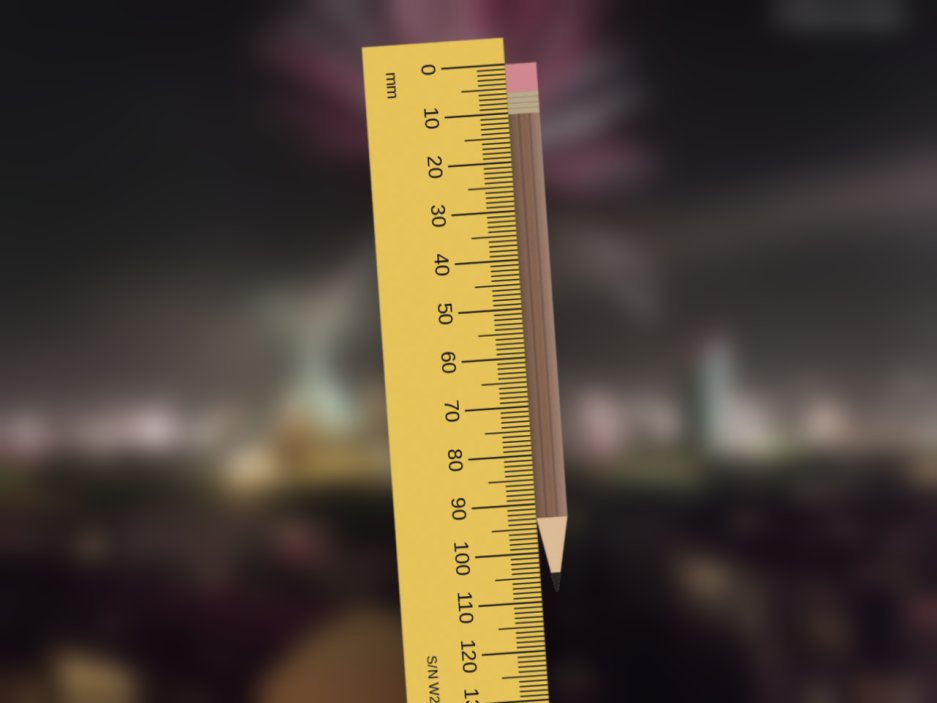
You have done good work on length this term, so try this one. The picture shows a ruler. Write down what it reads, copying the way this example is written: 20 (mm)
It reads 108 (mm)
